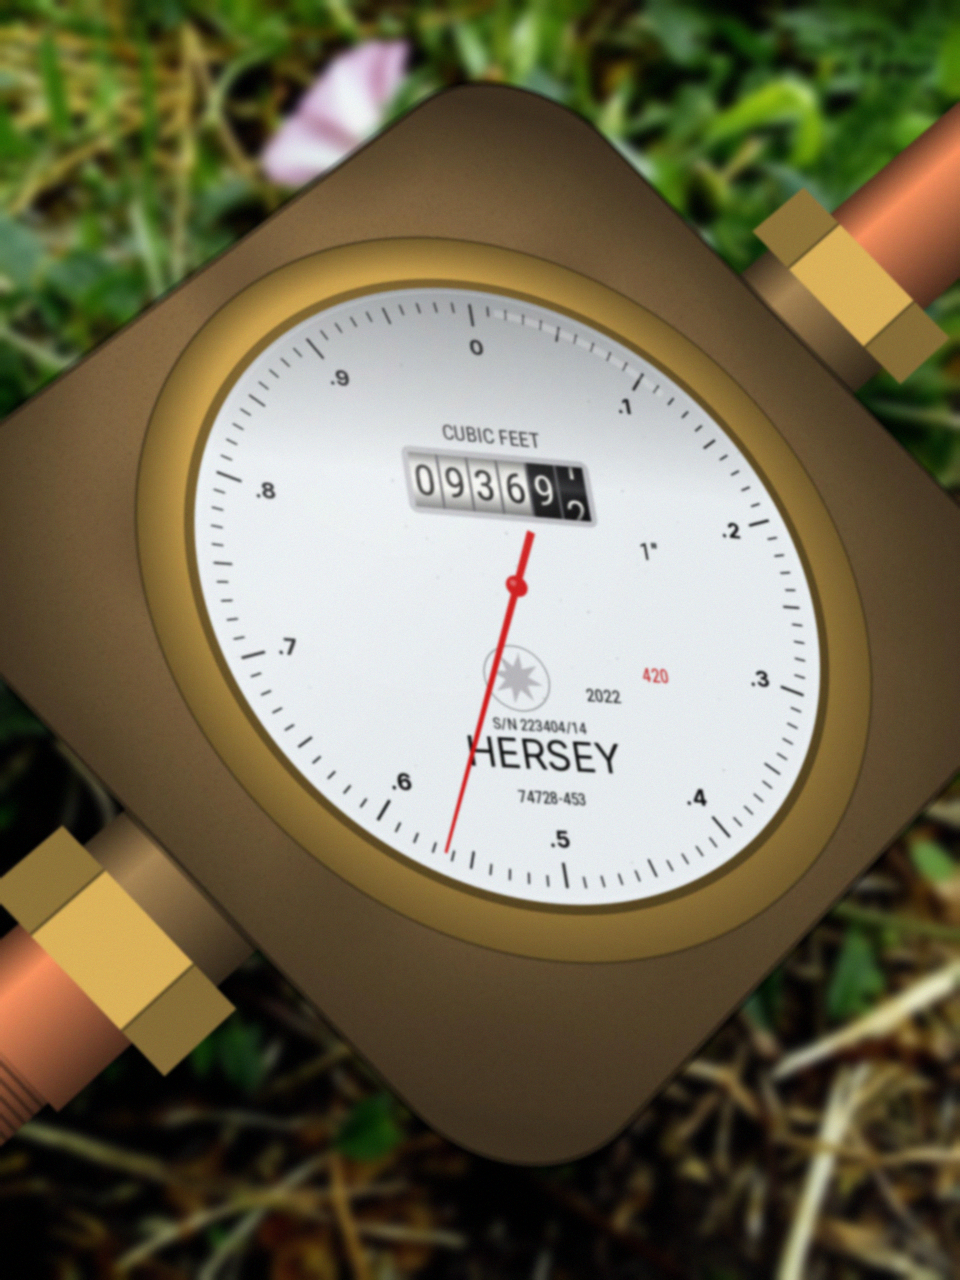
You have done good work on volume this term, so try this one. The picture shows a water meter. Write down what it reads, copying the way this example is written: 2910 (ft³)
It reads 93691.56 (ft³)
